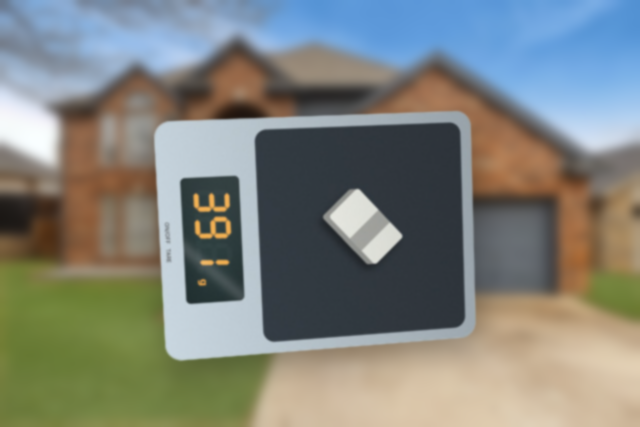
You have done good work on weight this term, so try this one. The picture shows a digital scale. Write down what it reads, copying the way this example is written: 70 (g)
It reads 391 (g)
